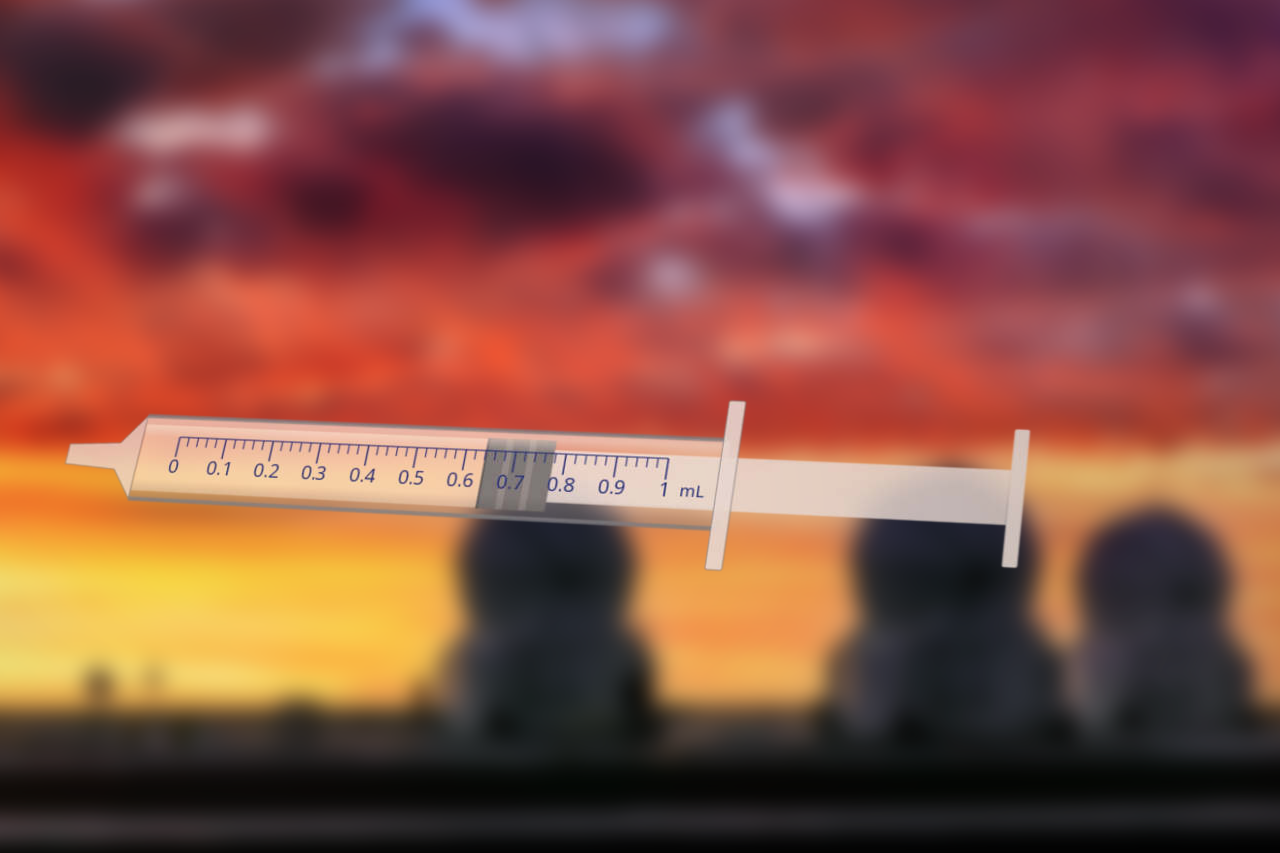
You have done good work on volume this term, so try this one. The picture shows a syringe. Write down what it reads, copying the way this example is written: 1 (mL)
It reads 0.64 (mL)
